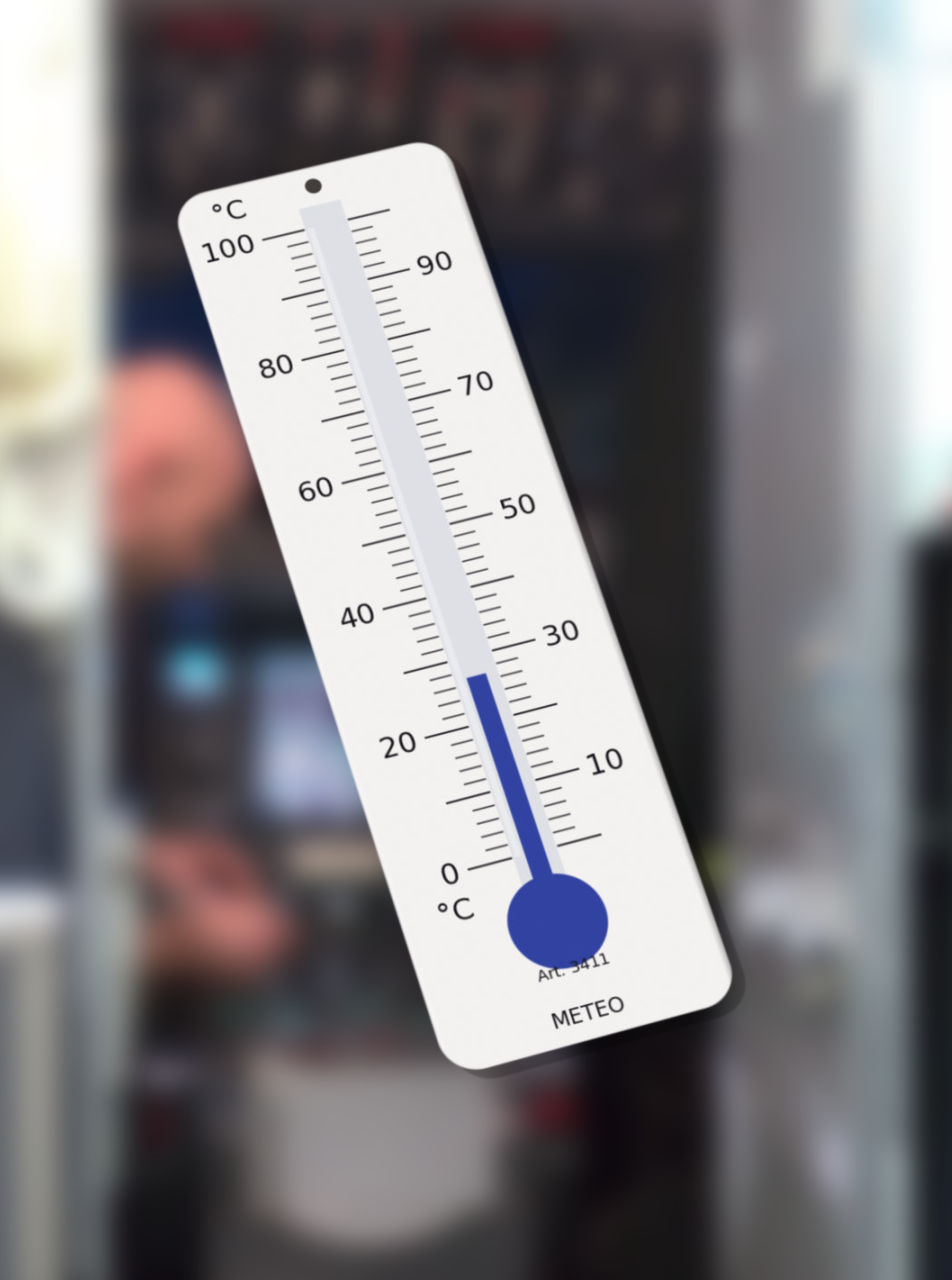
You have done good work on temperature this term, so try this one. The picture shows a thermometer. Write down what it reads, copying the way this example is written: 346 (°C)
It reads 27 (°C)
